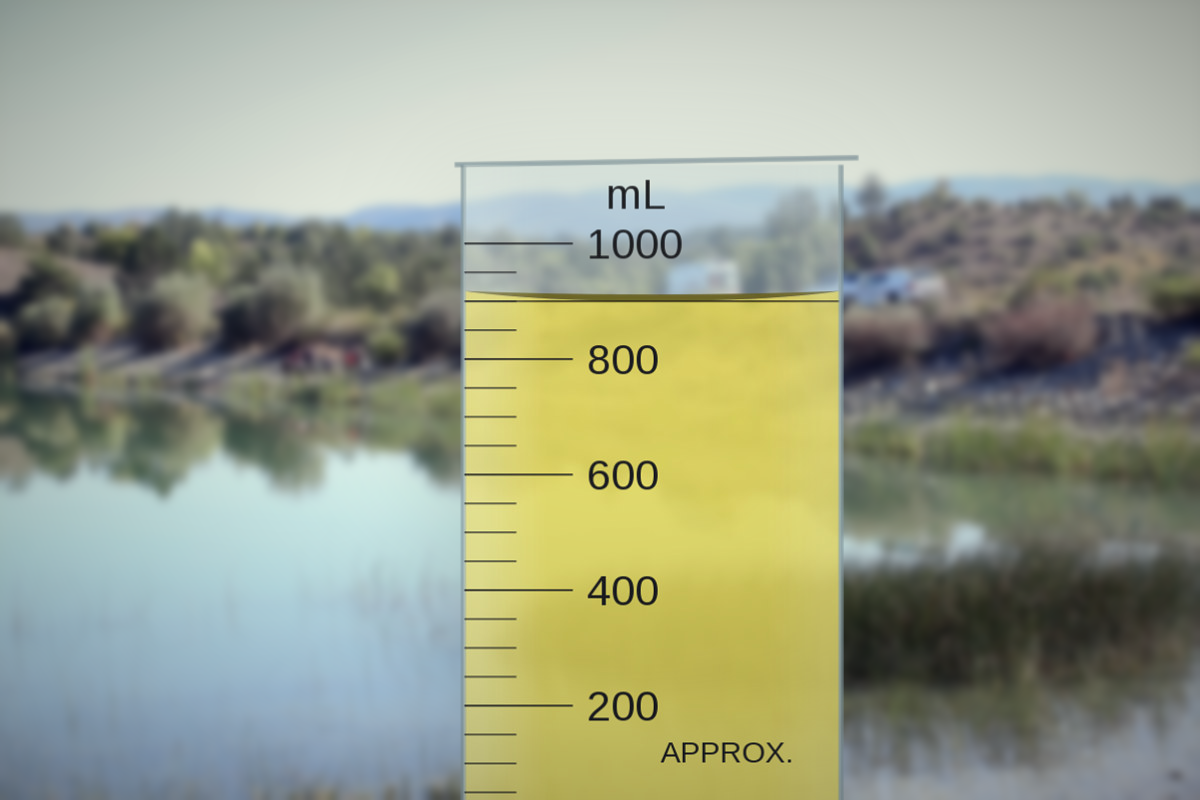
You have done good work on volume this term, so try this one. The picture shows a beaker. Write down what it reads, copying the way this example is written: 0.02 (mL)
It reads 900 (mL)
